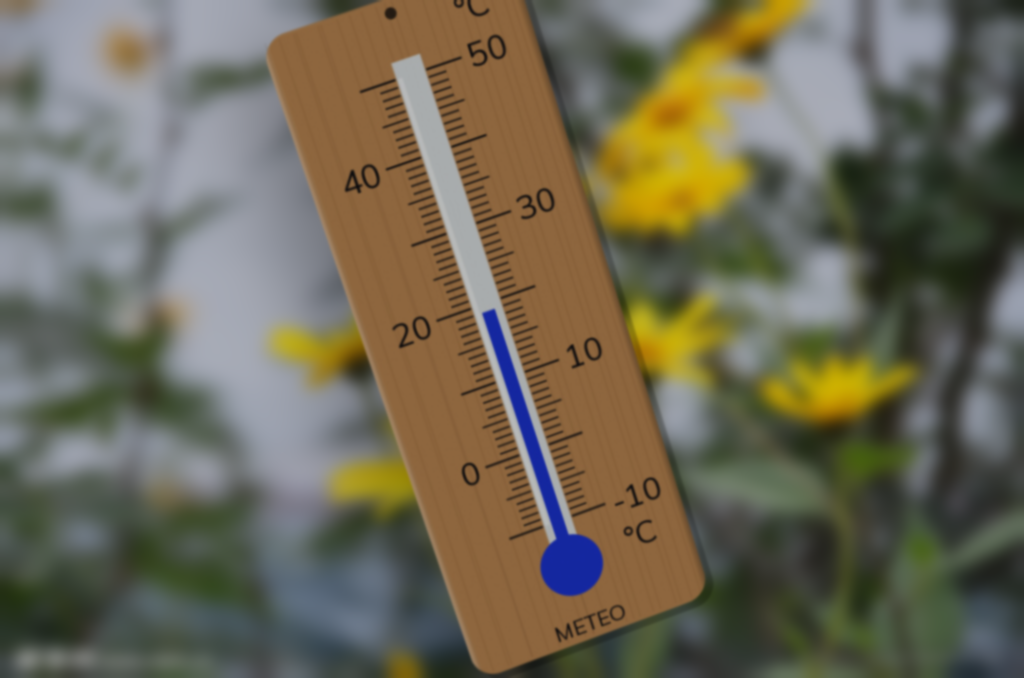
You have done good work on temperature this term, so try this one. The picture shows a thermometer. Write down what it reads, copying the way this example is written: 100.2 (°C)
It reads 19 (°C)
